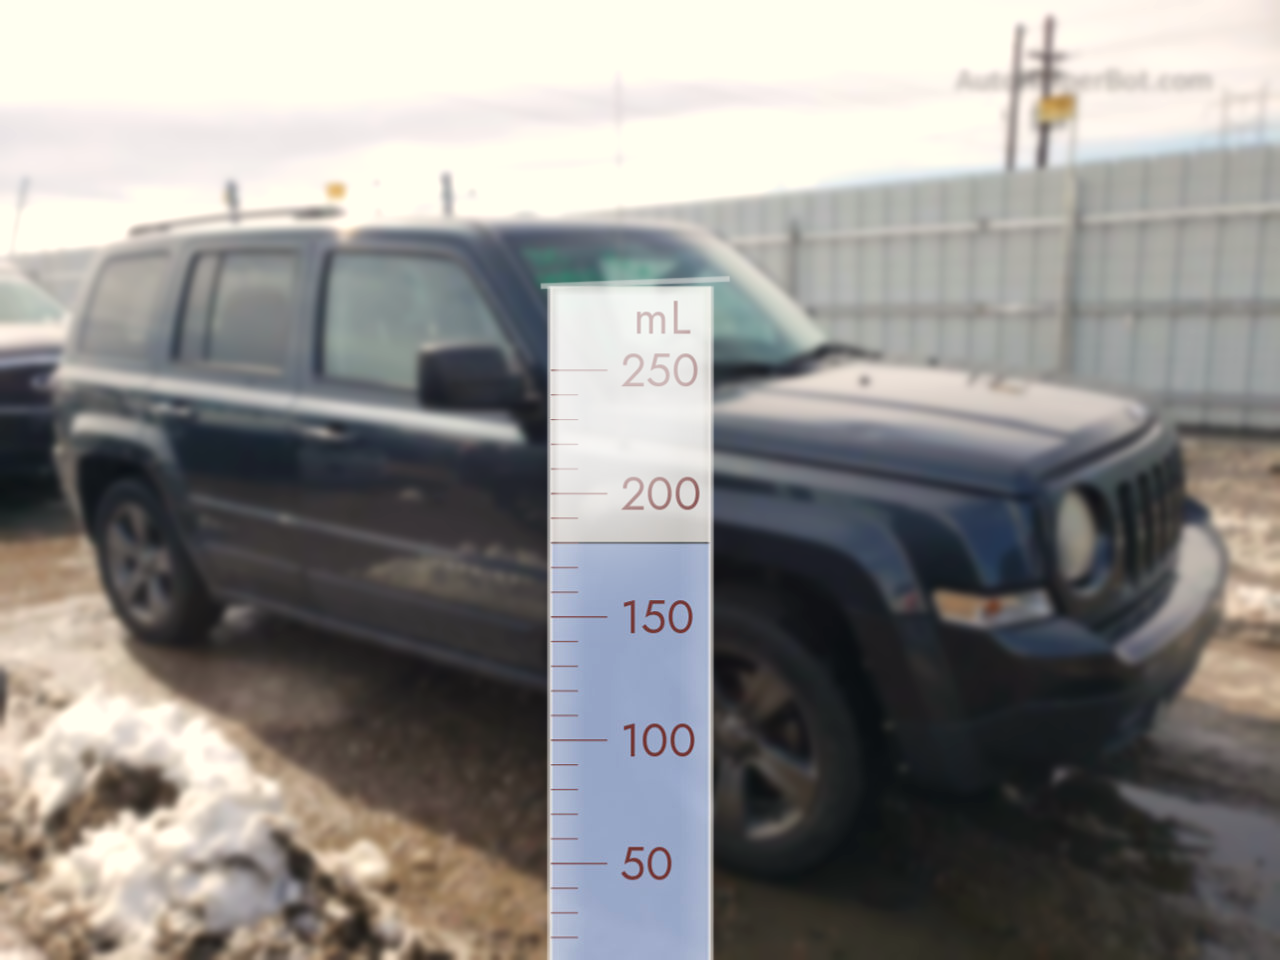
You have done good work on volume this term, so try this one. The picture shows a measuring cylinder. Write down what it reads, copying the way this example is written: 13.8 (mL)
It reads 180 (mL)
